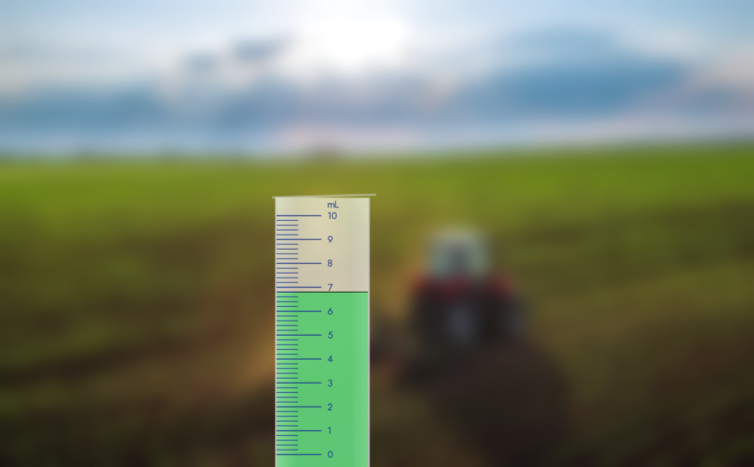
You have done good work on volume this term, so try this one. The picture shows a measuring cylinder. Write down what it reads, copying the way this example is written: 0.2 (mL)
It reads 6.8 (mL)
